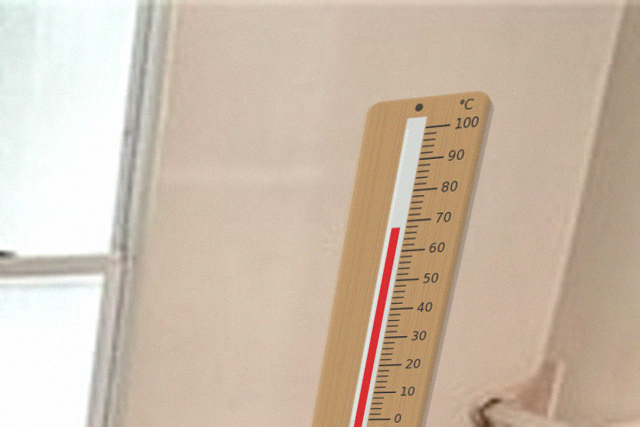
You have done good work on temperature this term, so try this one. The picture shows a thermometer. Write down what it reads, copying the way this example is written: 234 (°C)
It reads 68 (°C)
